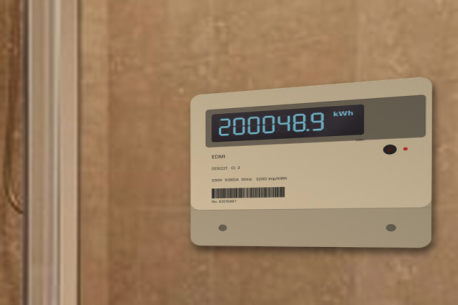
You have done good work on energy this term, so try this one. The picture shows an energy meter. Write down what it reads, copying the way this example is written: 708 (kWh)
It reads 200048.9 (kWh)
